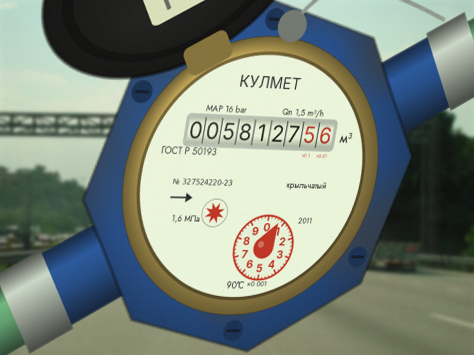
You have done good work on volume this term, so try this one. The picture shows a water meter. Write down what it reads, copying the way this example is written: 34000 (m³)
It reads 58127.560 (m³)
